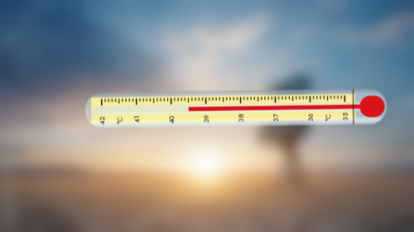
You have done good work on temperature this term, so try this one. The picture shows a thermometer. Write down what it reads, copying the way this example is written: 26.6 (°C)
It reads 39.5 (°C)
